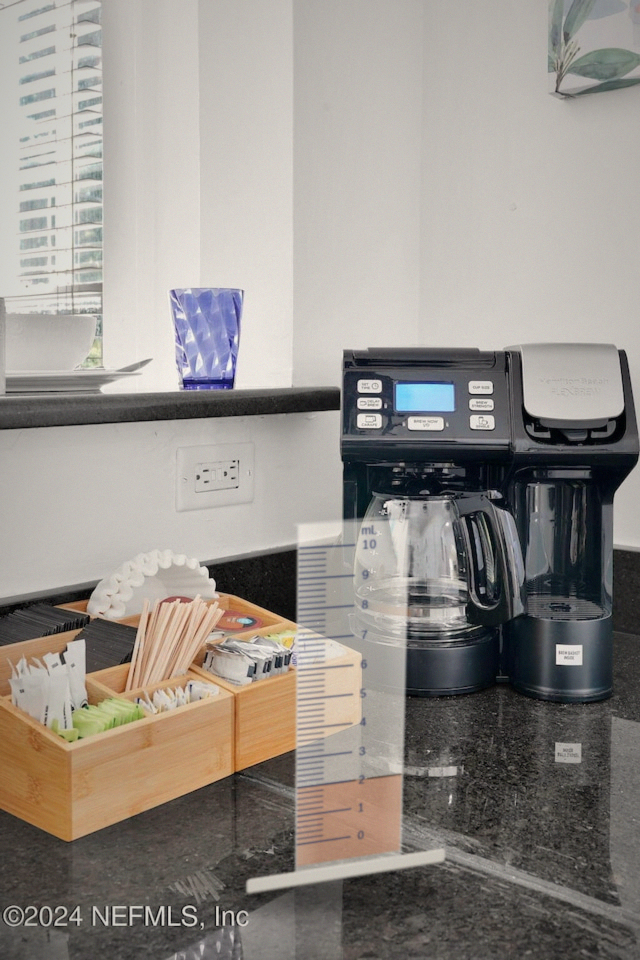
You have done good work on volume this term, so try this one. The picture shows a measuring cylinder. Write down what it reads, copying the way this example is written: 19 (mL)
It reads 2 (mL)
